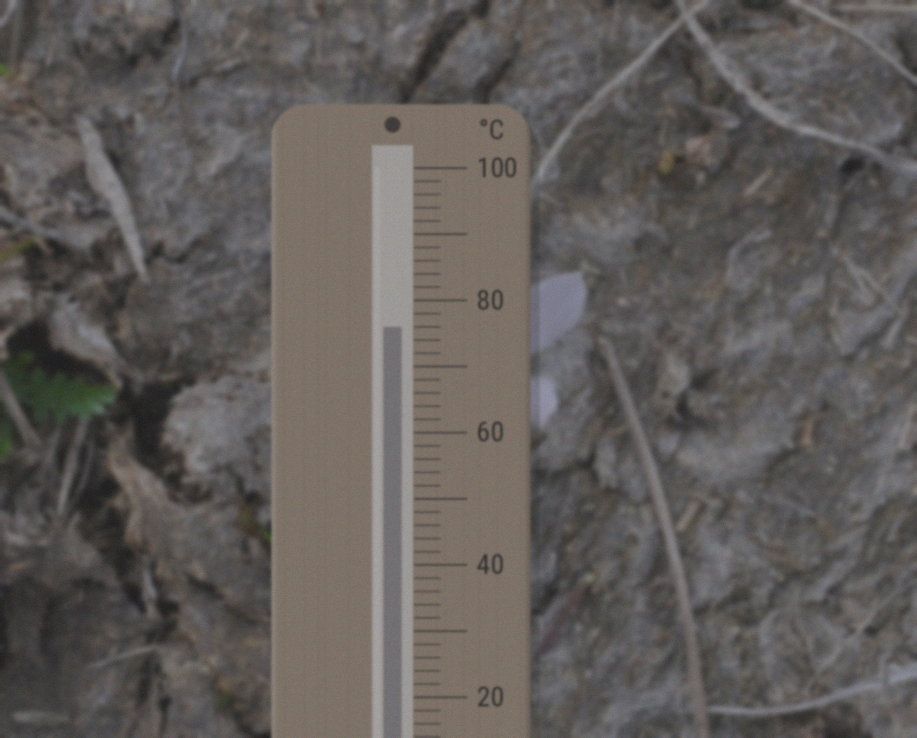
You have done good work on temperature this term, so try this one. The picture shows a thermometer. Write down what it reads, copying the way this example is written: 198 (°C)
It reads 76 (°C)
